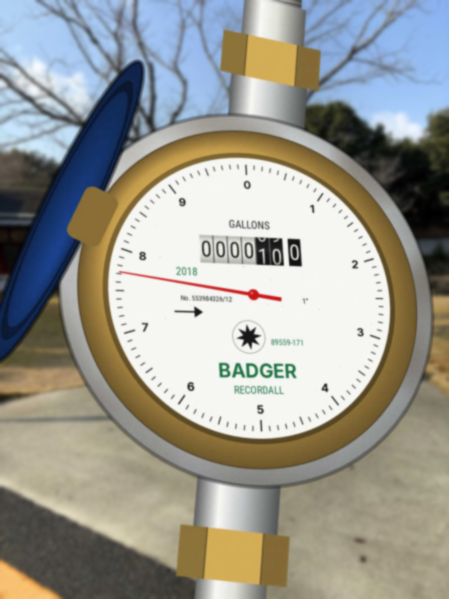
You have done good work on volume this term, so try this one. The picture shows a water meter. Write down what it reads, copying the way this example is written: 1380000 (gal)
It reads 97.7 (gal)
